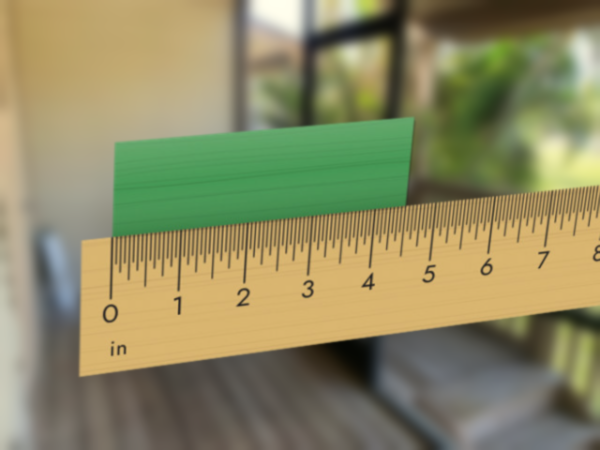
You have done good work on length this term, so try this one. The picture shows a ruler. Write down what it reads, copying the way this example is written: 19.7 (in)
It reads 4.5 (in)
